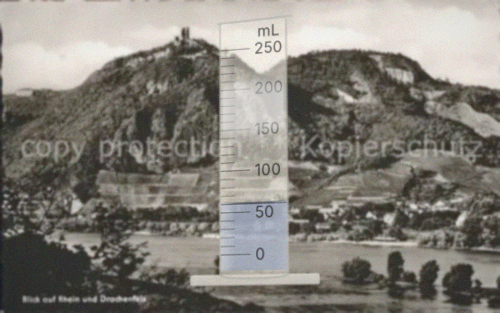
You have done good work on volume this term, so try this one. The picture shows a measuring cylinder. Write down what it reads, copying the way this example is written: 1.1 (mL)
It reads 60 (mL)
